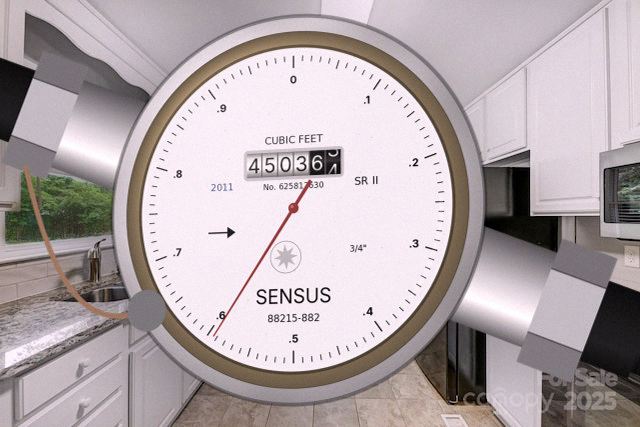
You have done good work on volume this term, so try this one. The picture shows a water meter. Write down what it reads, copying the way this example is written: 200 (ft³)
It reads 450363.59 (ft³)
